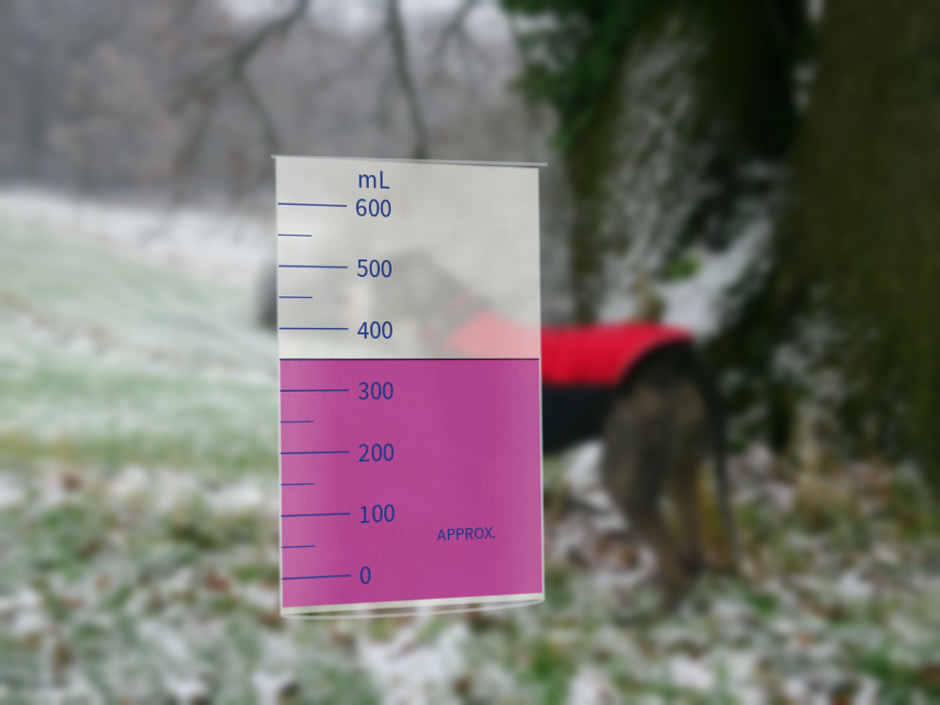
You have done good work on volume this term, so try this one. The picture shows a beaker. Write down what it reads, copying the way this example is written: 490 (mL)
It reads 350 (mL)
